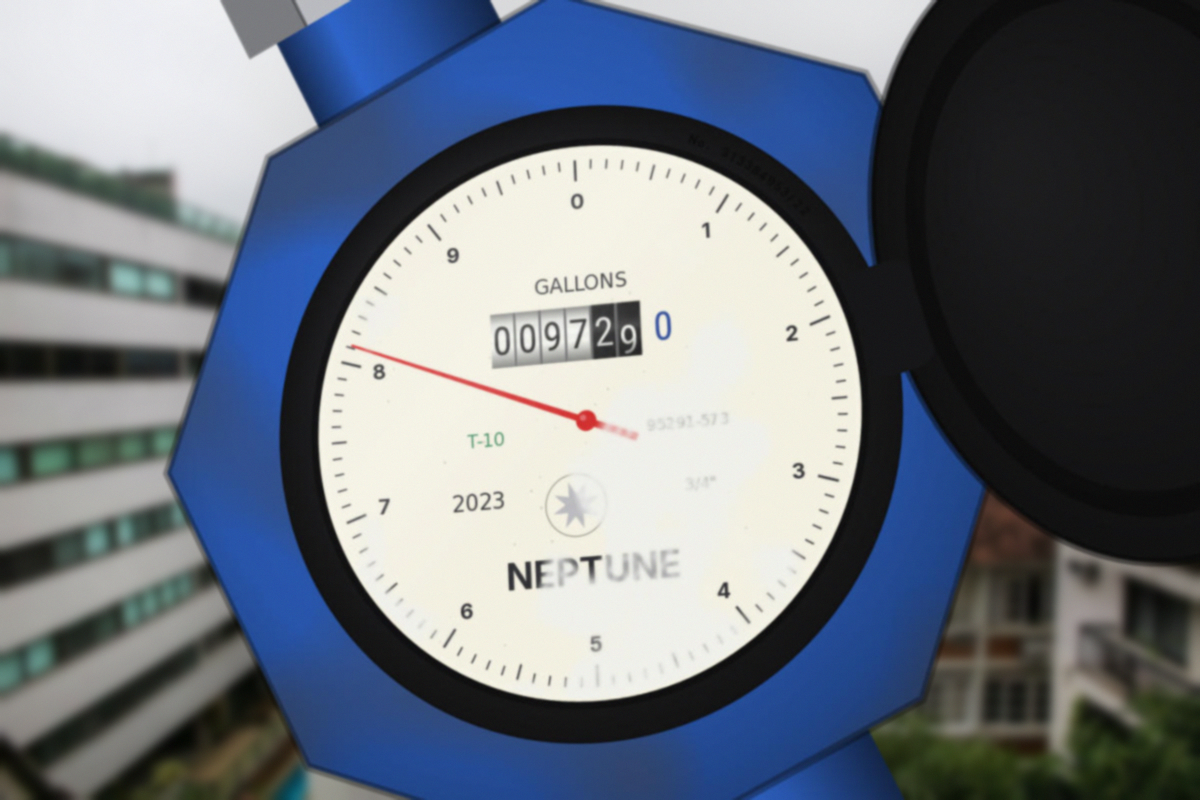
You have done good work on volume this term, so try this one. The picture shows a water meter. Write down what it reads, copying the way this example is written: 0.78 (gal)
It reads 97288.1 (gal)
